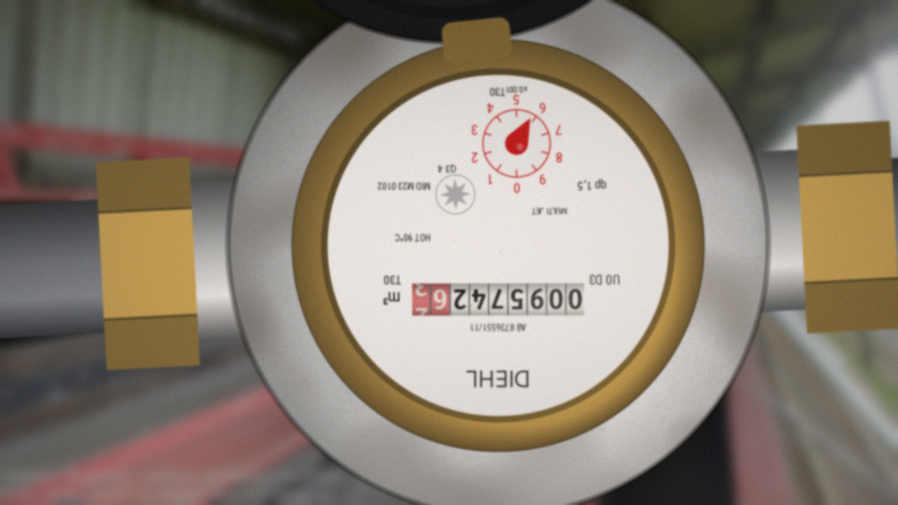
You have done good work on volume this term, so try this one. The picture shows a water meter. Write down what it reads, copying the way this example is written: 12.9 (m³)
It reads 95742.625 (m³)
